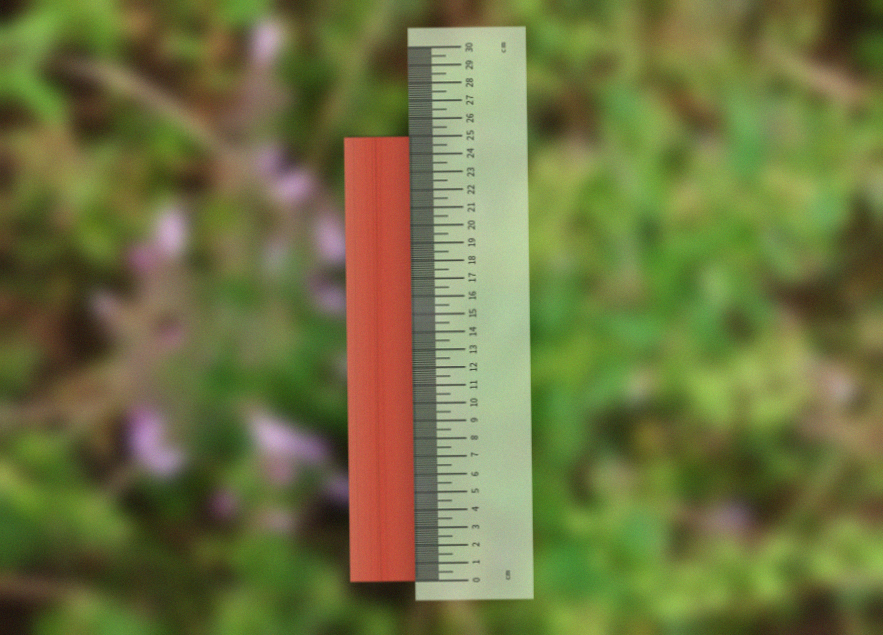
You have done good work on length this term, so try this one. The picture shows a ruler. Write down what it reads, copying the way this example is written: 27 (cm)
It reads 25 (cm)
